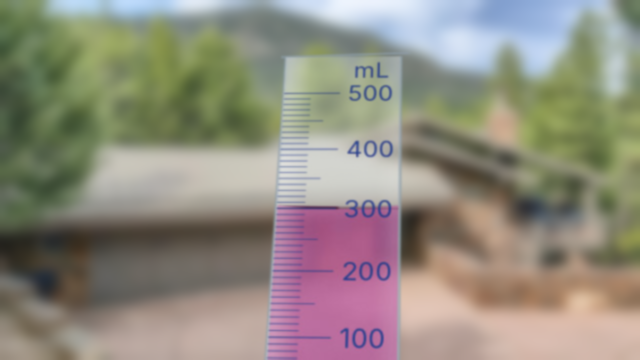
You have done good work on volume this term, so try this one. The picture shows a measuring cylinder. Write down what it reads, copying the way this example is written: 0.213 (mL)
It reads 300 (mL)
